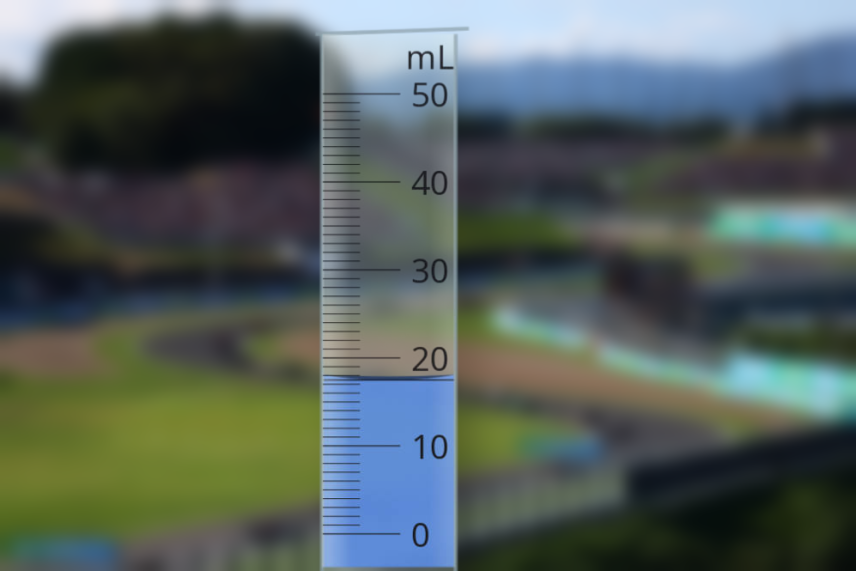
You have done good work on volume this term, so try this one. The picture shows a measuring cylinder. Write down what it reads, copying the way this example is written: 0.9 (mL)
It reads 17.5 (mL)
